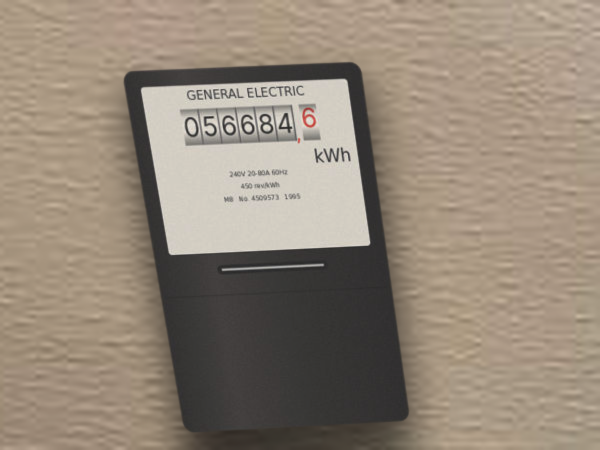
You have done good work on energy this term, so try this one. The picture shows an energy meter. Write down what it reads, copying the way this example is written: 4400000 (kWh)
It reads 56684.6 (kWh)
